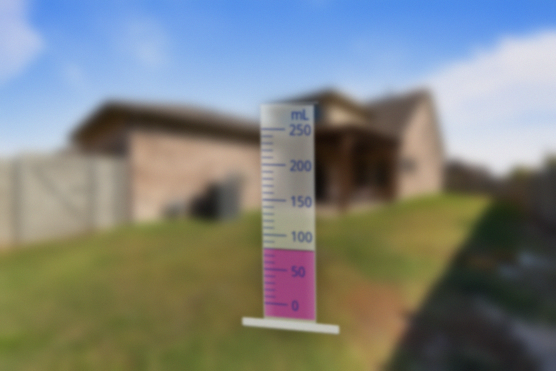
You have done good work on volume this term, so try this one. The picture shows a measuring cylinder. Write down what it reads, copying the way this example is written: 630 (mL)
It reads 80 (mL)
